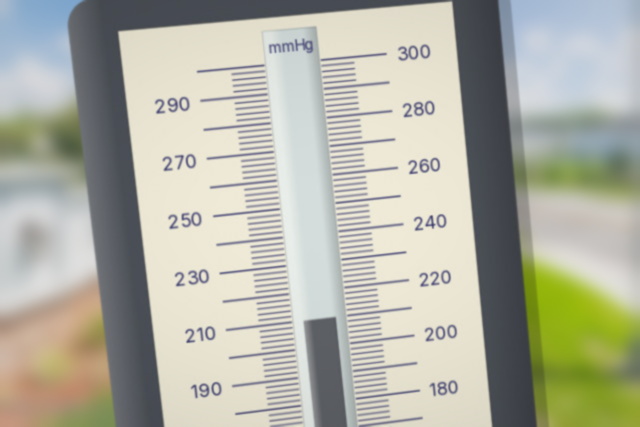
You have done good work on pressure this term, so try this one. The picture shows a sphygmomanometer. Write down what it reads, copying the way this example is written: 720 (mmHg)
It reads 210 (mmHg)
